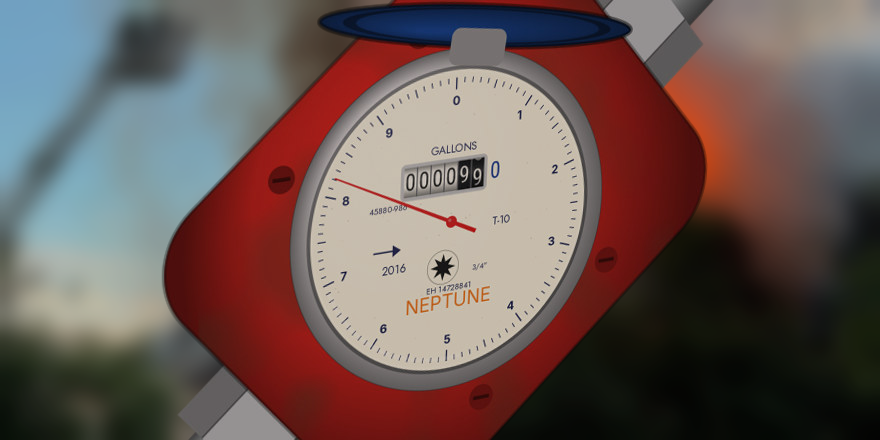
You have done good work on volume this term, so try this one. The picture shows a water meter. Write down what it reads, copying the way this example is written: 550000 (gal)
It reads 988.2 (gal)
